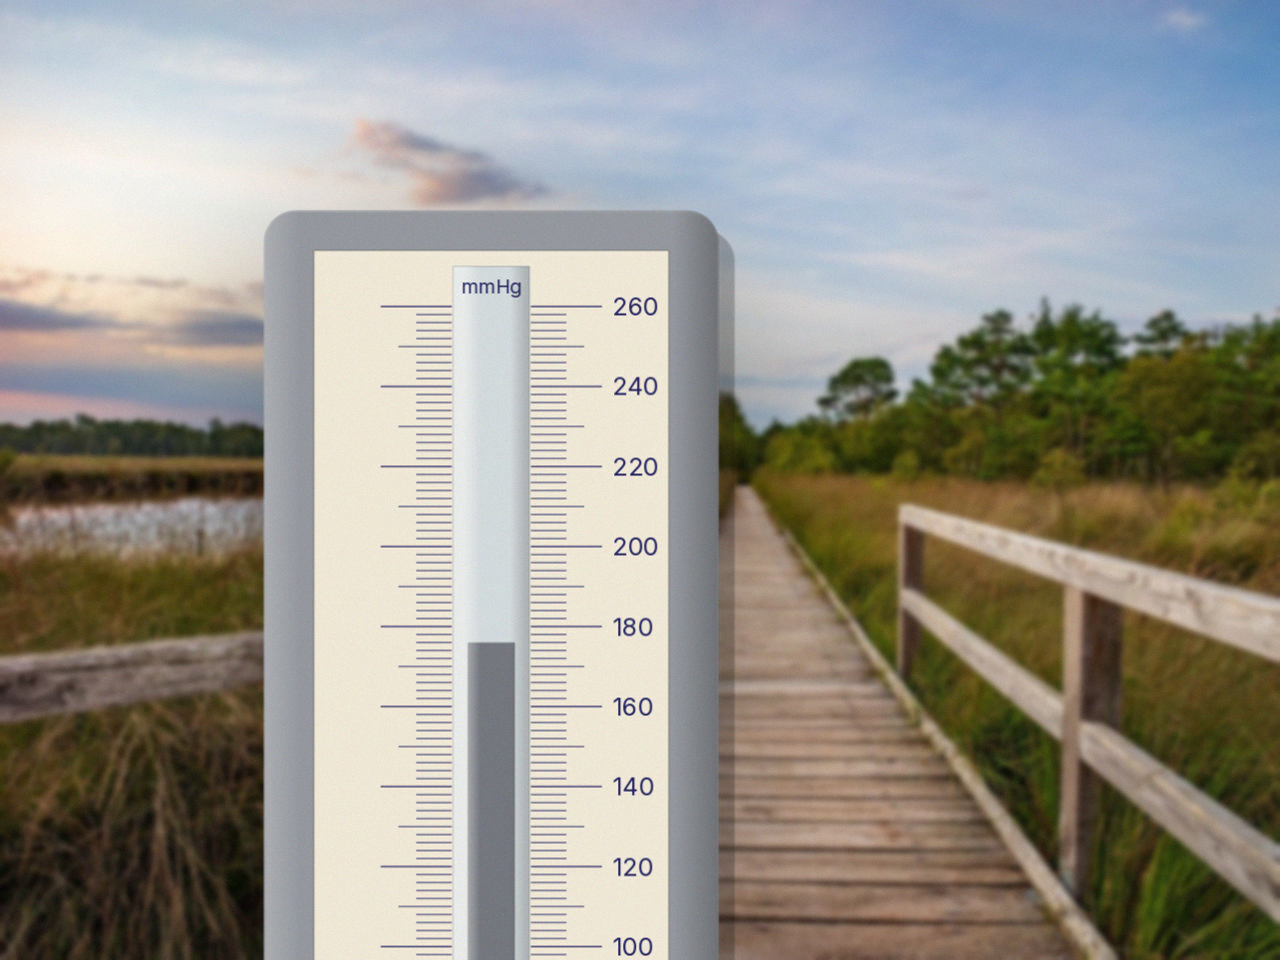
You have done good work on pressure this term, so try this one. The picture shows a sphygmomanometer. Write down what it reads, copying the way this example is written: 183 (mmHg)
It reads 176 (mmHg)
